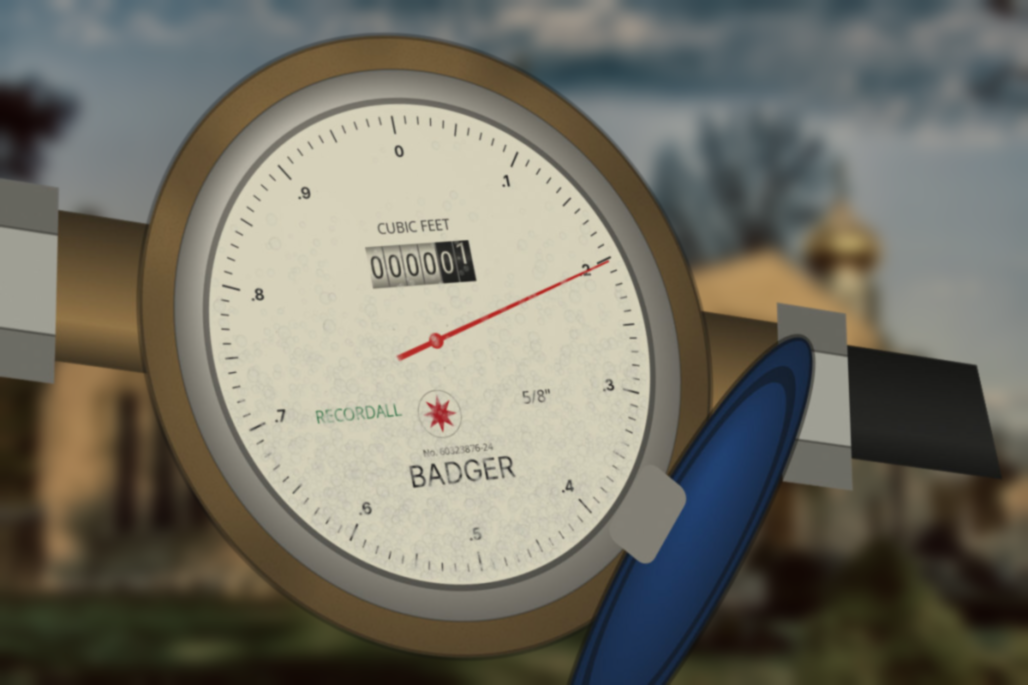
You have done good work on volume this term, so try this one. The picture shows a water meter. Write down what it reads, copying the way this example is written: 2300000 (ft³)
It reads 1.20 (ft³)
